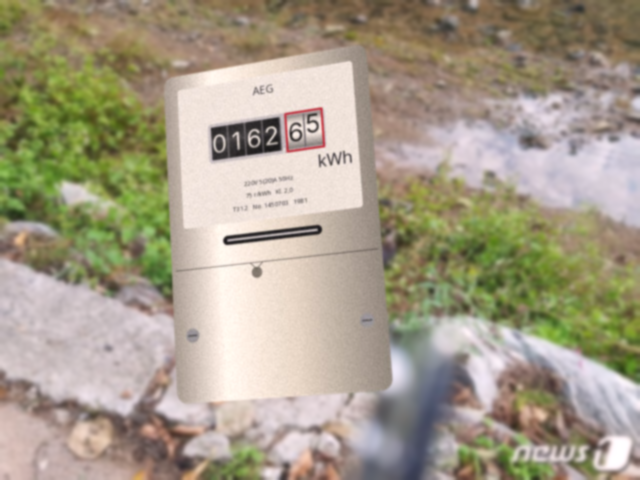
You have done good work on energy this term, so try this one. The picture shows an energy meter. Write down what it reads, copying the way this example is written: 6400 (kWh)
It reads 162.65 (kWh)
